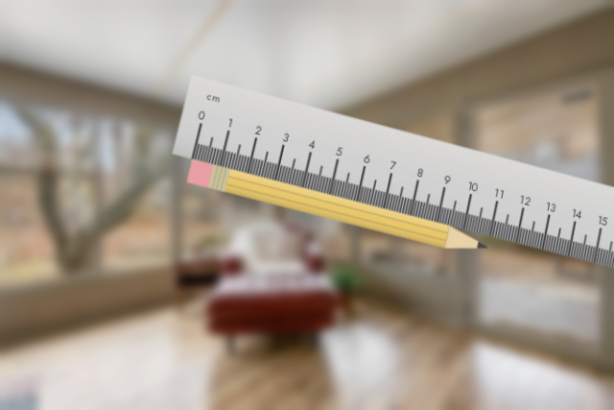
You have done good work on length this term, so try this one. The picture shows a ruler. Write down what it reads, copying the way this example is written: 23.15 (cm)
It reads 11 (cm)
